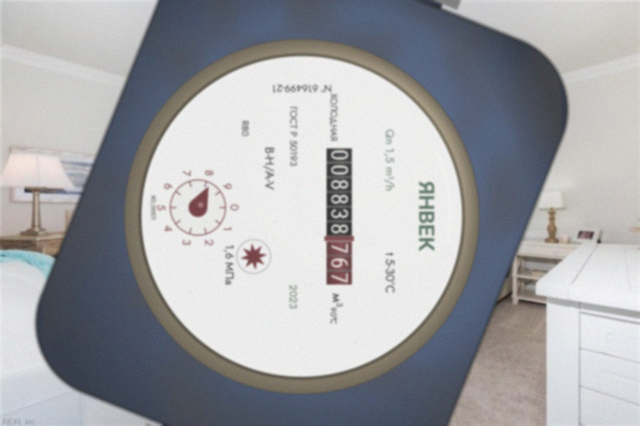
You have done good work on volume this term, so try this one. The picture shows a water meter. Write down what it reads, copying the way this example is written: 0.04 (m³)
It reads 8838.7678 (m³)
